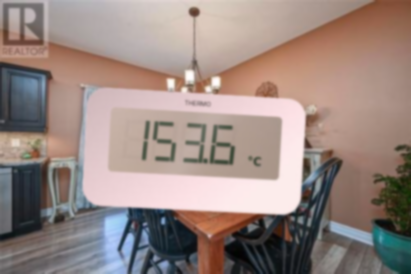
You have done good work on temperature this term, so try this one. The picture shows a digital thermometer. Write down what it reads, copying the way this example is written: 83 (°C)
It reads 153.6 (°C)
